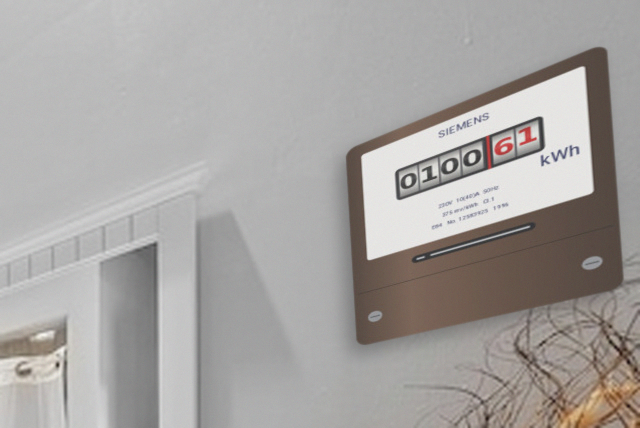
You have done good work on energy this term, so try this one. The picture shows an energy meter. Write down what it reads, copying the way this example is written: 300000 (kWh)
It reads 100.61 (kWh)
